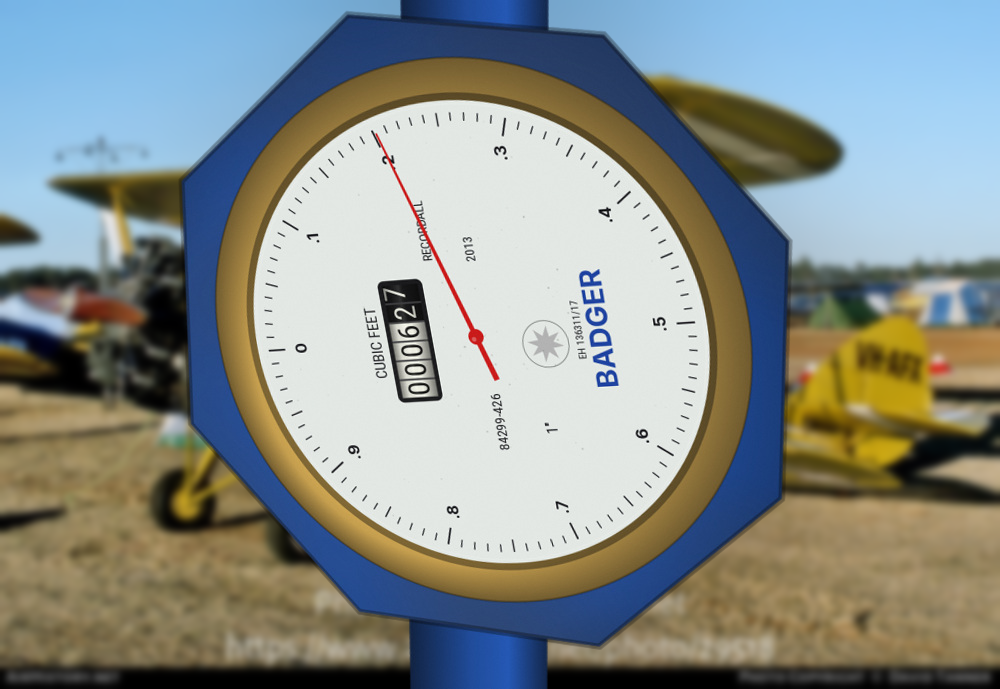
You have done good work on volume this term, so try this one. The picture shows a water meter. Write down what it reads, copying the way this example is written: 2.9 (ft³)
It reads 627.20 (ft³)
